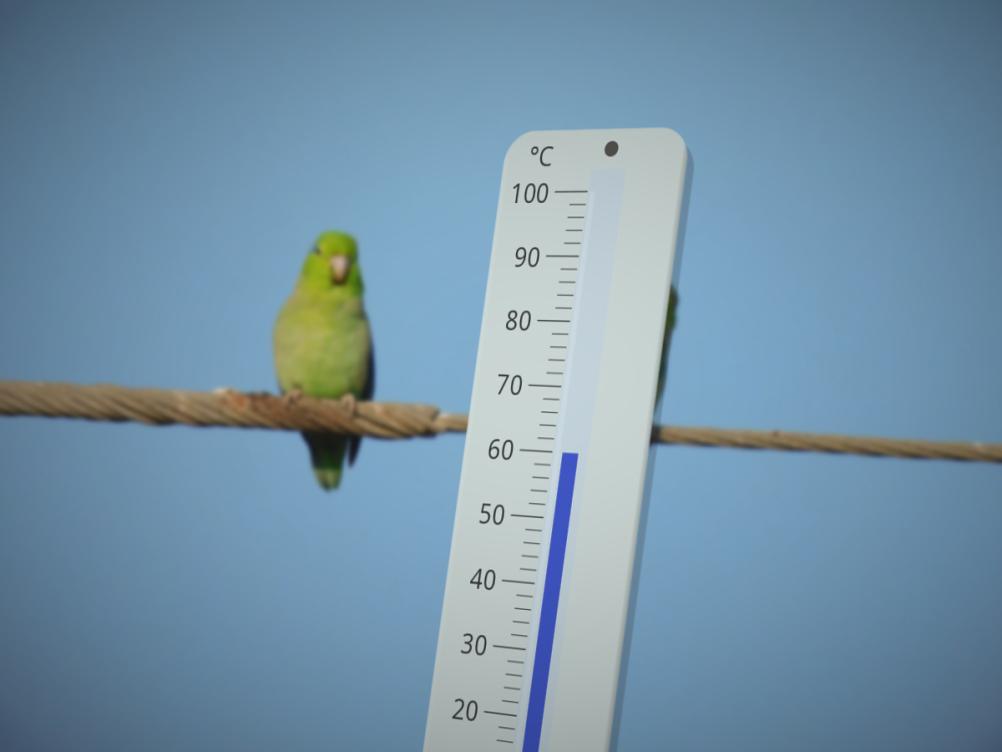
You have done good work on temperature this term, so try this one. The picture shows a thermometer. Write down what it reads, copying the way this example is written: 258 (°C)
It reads 60 (°C)
